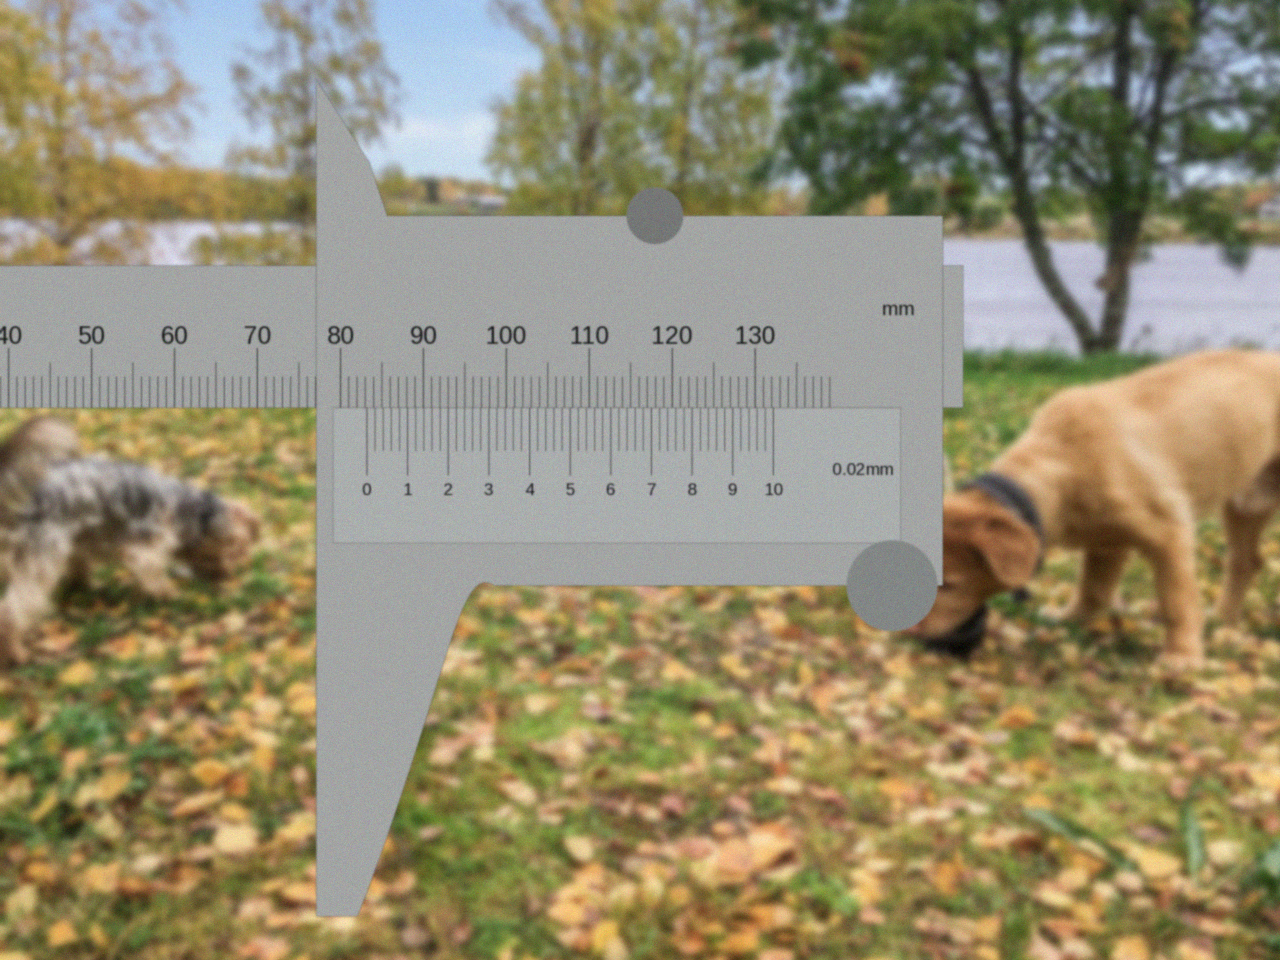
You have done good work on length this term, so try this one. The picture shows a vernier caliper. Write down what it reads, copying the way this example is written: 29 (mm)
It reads 83.2 (mm)
